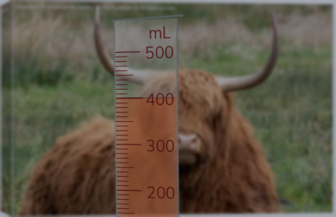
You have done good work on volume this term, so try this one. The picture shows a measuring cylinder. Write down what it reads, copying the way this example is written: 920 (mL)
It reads 400 (mL)
